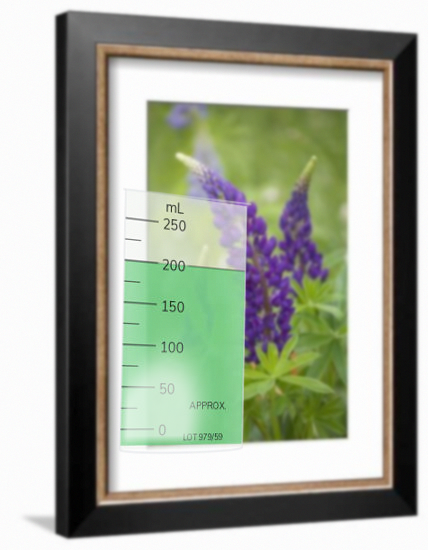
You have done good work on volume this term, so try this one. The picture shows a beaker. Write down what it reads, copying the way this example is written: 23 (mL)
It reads 200 (mL)
